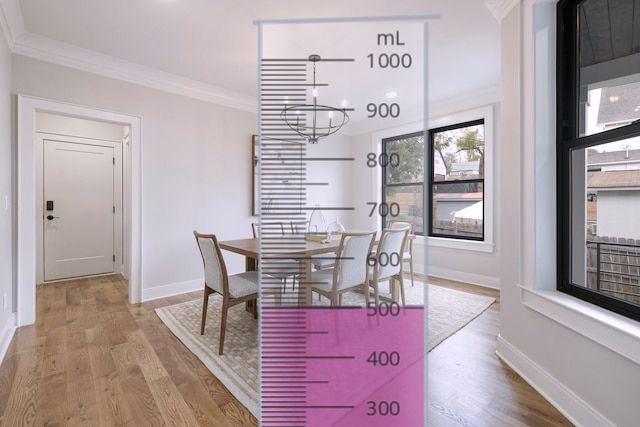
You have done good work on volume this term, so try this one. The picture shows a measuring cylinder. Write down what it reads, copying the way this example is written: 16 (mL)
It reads 500 (mL)
